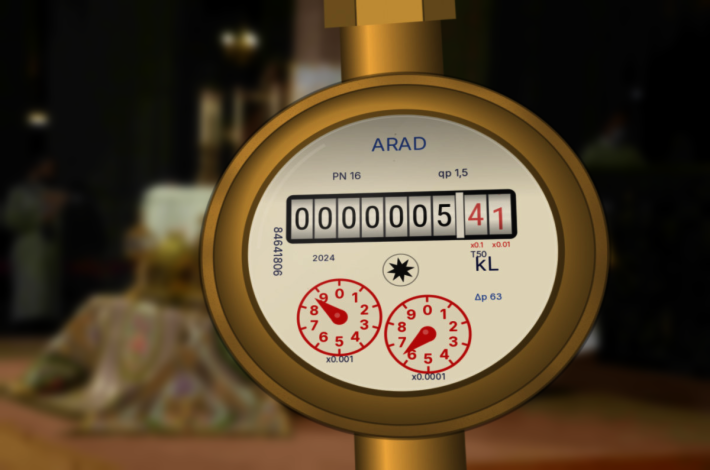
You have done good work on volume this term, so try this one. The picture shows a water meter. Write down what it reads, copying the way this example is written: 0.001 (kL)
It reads 5.4086 (kL)
